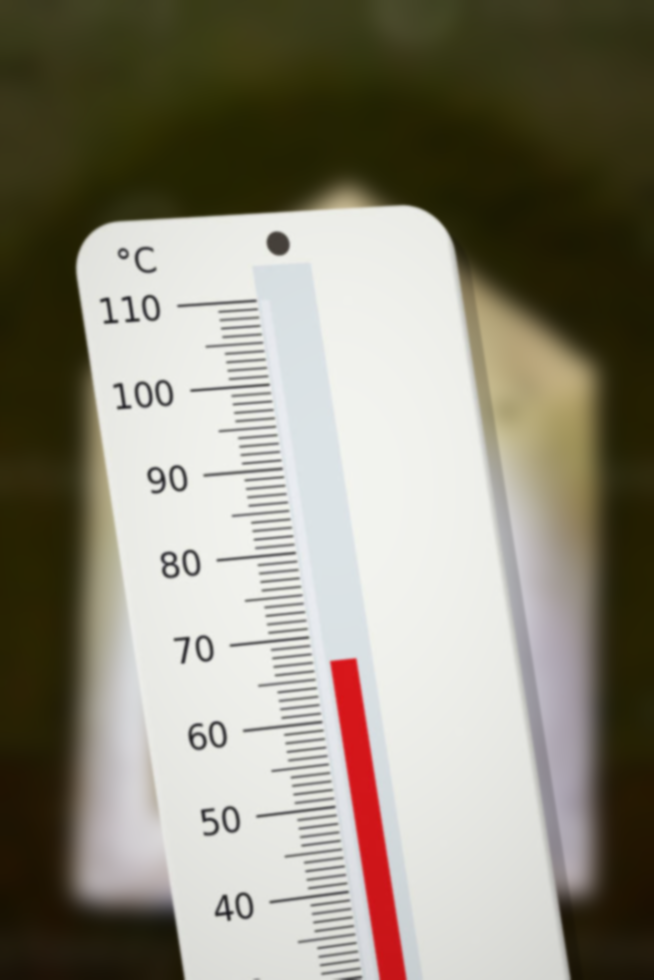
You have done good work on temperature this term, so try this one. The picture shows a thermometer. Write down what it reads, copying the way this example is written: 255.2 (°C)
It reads 67 (°C)
